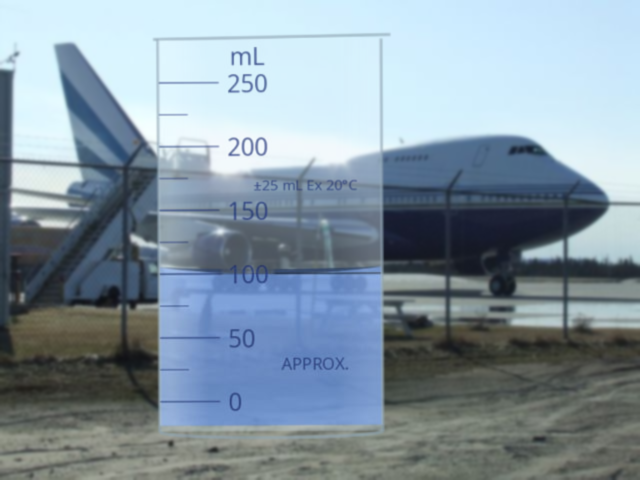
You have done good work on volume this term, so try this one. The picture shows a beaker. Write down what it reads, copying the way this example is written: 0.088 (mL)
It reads 100 (mL)
